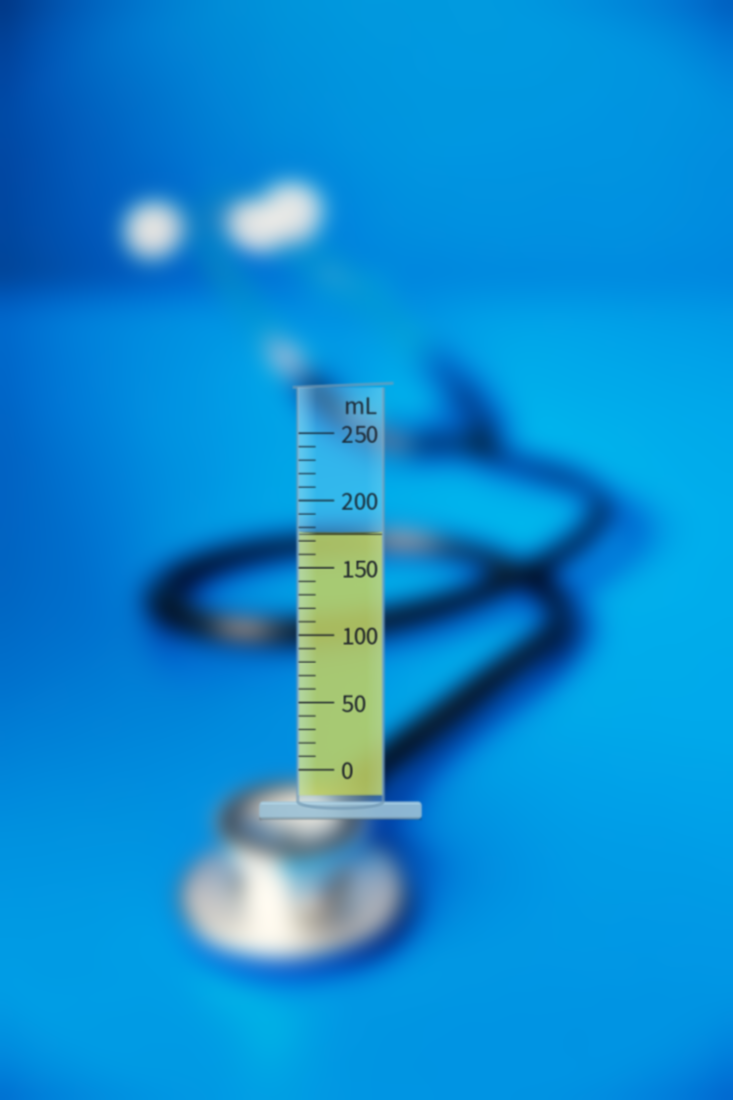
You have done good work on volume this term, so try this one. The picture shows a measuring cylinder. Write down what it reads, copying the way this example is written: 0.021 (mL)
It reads 175 (mL)
